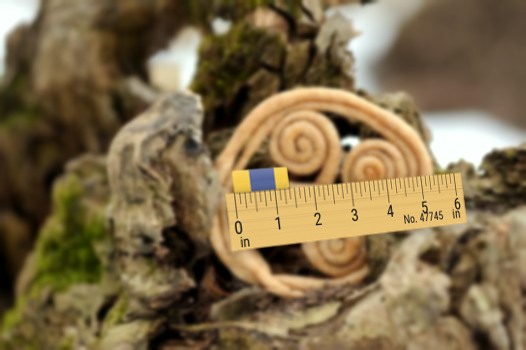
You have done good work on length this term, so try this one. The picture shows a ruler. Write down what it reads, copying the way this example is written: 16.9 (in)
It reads 1.375 (in)
